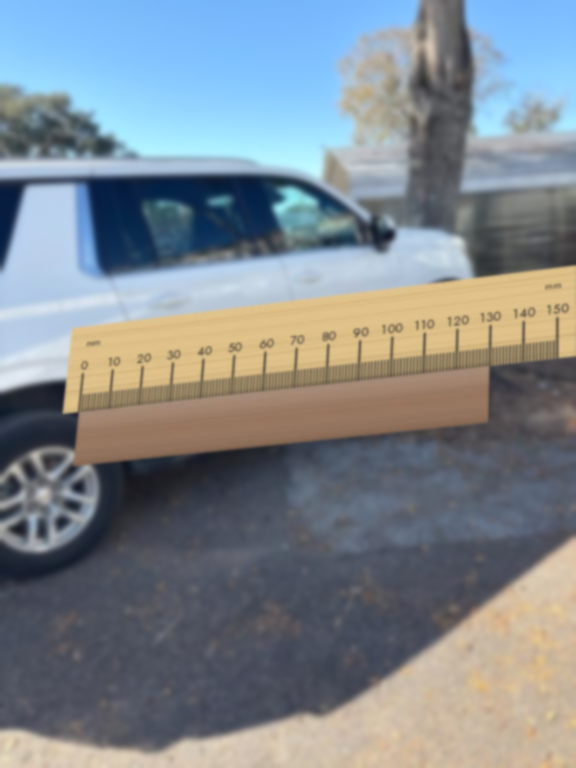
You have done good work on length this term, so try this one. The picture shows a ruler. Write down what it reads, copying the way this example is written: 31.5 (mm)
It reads 130 (mm)
